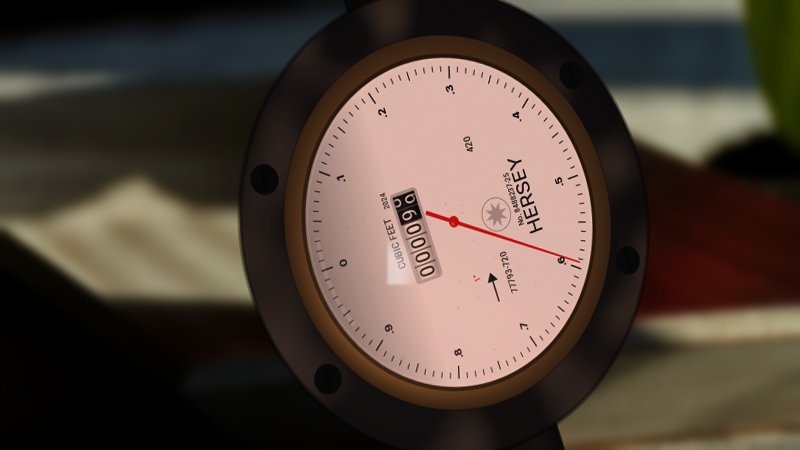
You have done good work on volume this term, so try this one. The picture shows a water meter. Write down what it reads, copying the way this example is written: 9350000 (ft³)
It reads 98.59 (ft³)
